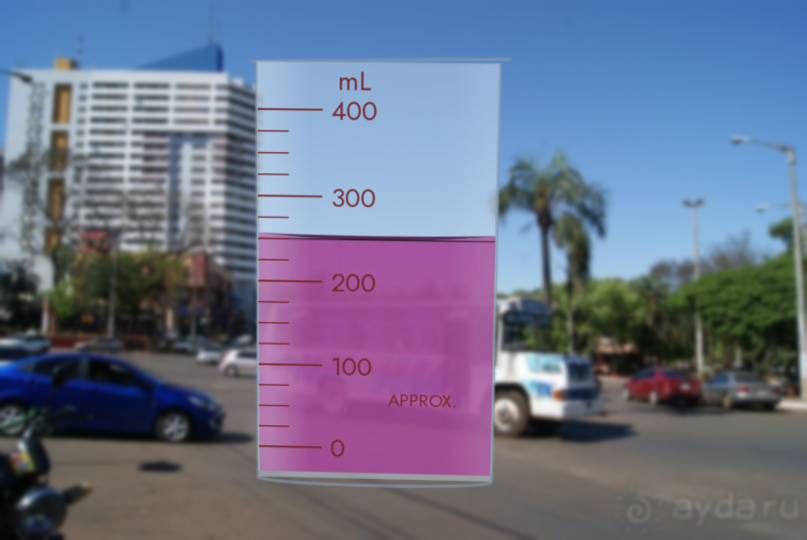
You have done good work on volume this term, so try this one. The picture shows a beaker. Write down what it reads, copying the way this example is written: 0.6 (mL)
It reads 250 (mL)
